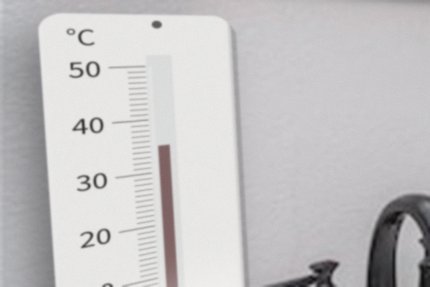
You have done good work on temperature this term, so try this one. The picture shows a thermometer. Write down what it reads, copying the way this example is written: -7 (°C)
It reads 35 (°C)
